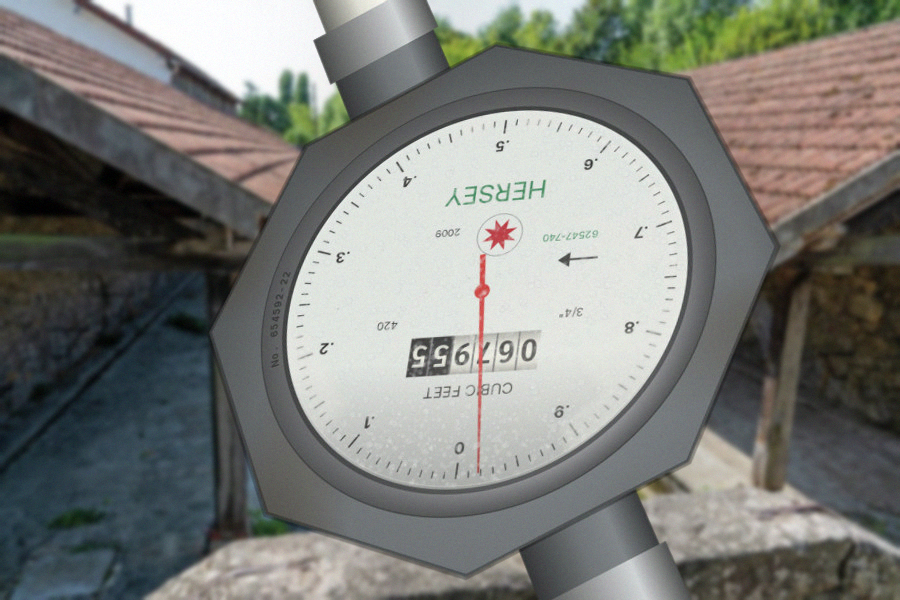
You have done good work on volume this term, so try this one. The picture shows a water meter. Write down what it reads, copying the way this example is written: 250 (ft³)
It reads 67954.98 (ft³)
